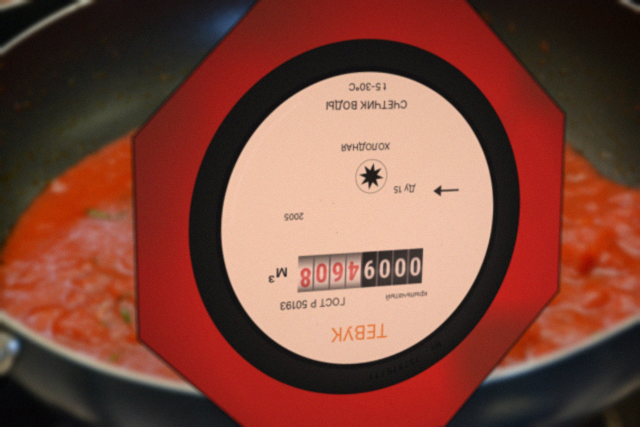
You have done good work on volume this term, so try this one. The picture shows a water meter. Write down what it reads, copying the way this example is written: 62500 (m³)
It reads 9.4608 (m³)
